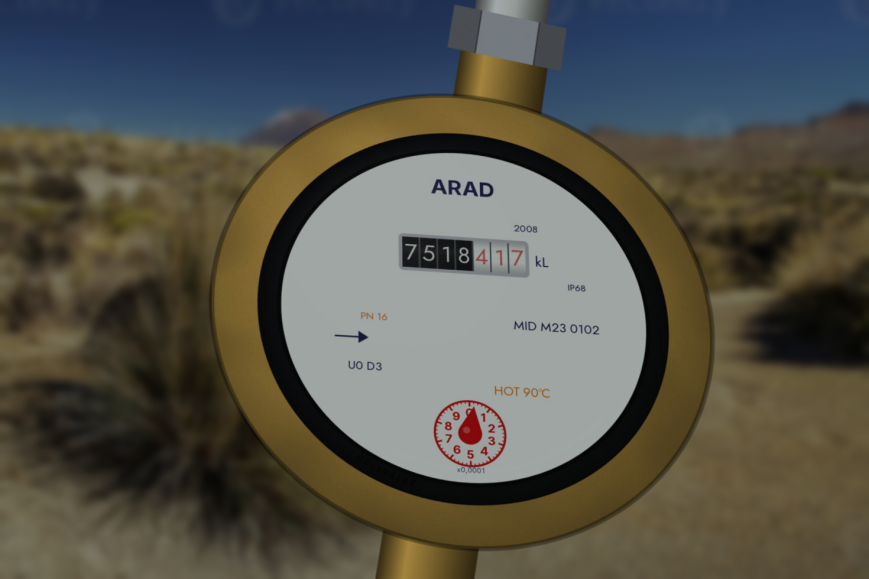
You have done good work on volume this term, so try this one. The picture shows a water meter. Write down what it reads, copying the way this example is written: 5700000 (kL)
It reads 7518.4170 (kL)
